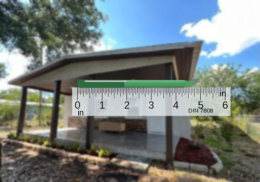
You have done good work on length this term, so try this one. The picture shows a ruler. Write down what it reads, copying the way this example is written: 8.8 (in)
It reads 5 (in)
